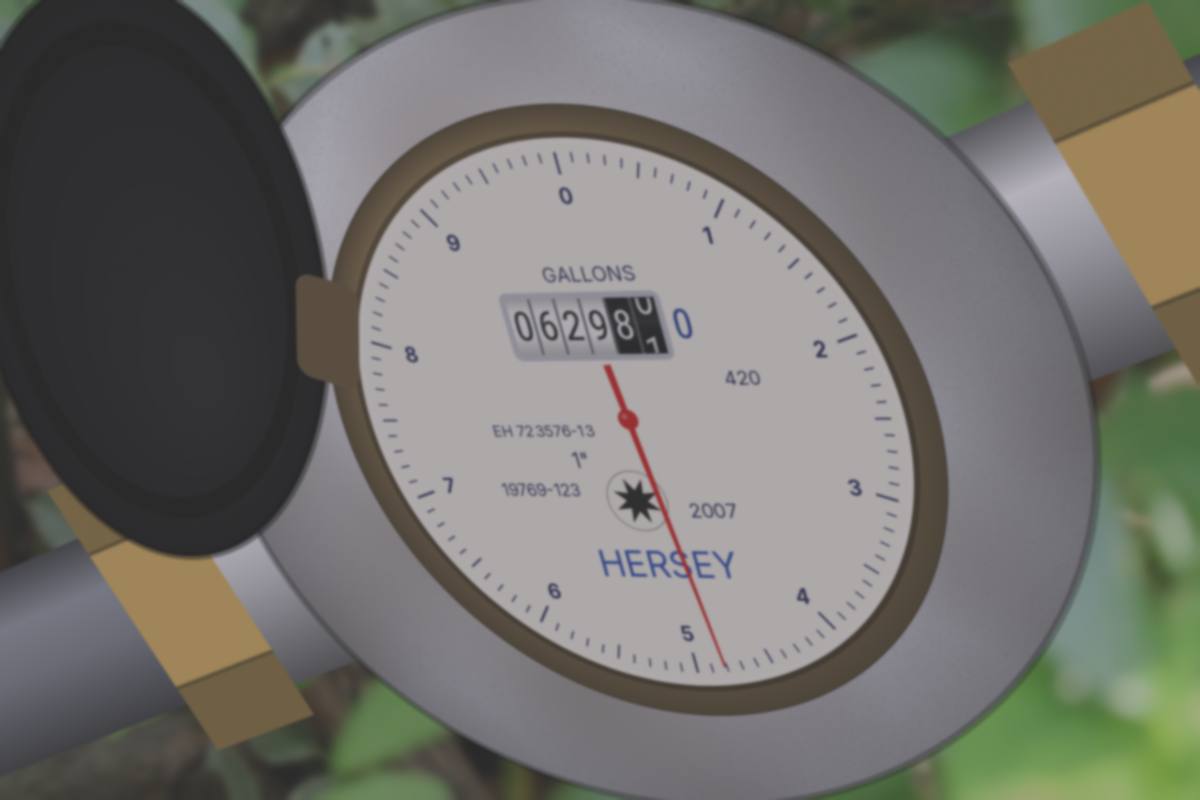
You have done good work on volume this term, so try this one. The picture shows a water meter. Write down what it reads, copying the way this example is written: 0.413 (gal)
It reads 629804.8 (gal)
